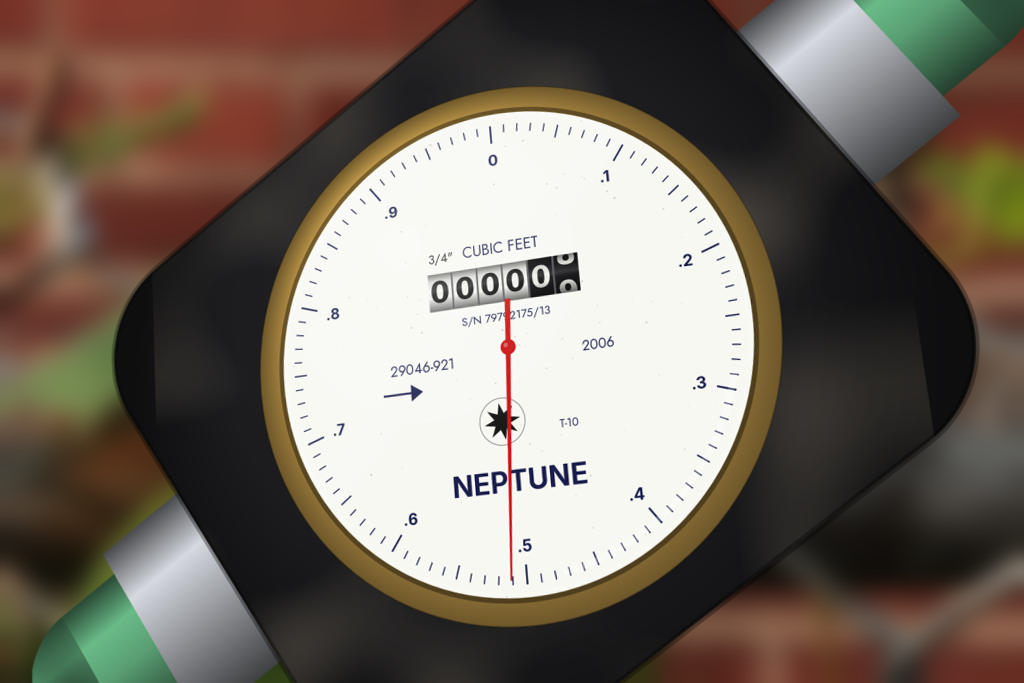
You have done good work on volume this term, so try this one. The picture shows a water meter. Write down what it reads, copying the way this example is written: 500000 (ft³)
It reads 8.51 (ft³)
